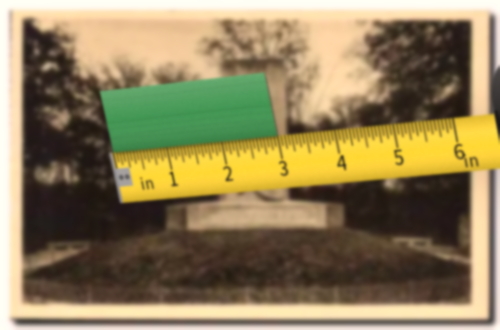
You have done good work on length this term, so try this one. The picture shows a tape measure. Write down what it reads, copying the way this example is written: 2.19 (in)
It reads 3 (in)
